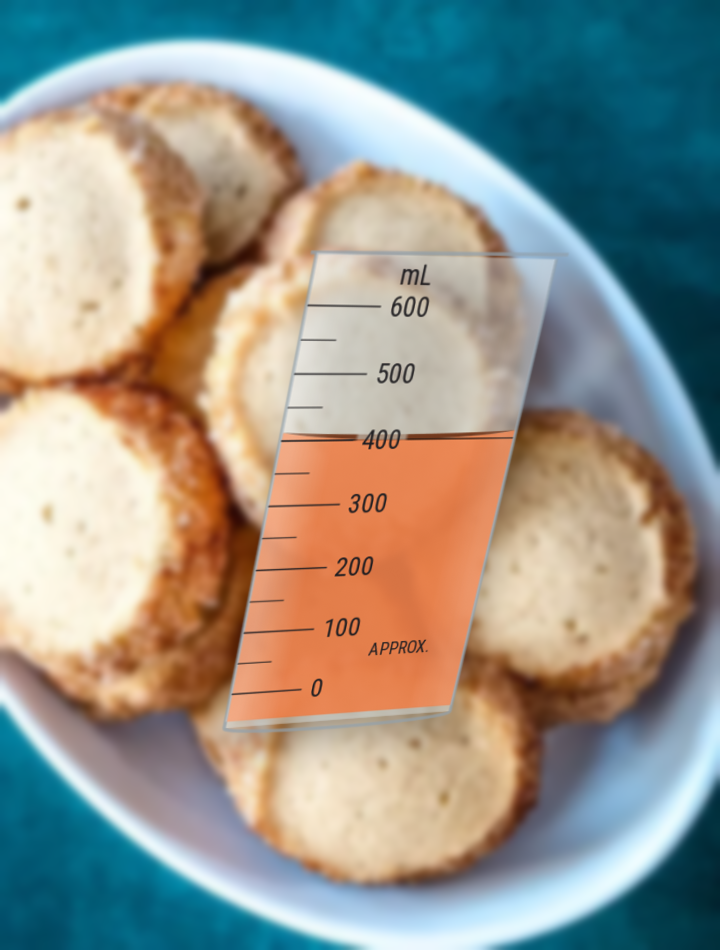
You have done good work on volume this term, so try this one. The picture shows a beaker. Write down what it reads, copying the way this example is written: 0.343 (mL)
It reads 400 (mL)
